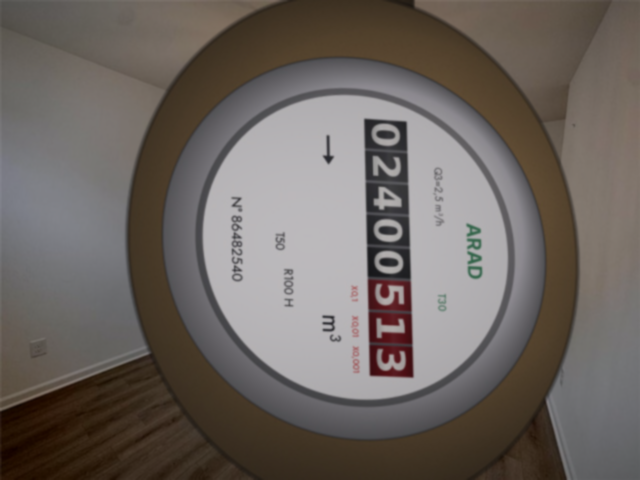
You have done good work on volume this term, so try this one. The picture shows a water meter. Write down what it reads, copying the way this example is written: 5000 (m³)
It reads 2400.513 (m³)
